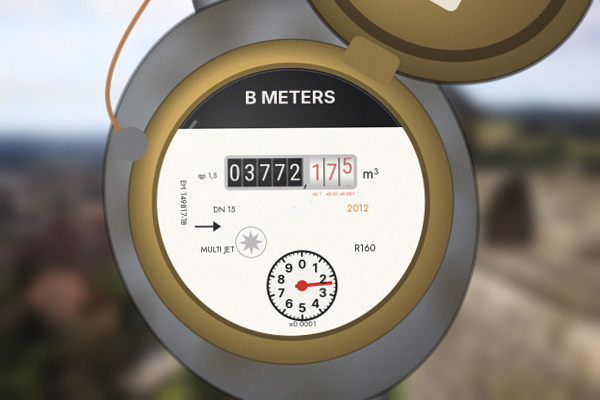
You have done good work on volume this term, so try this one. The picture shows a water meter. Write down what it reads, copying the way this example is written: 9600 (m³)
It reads 3772.1752 (m³)
